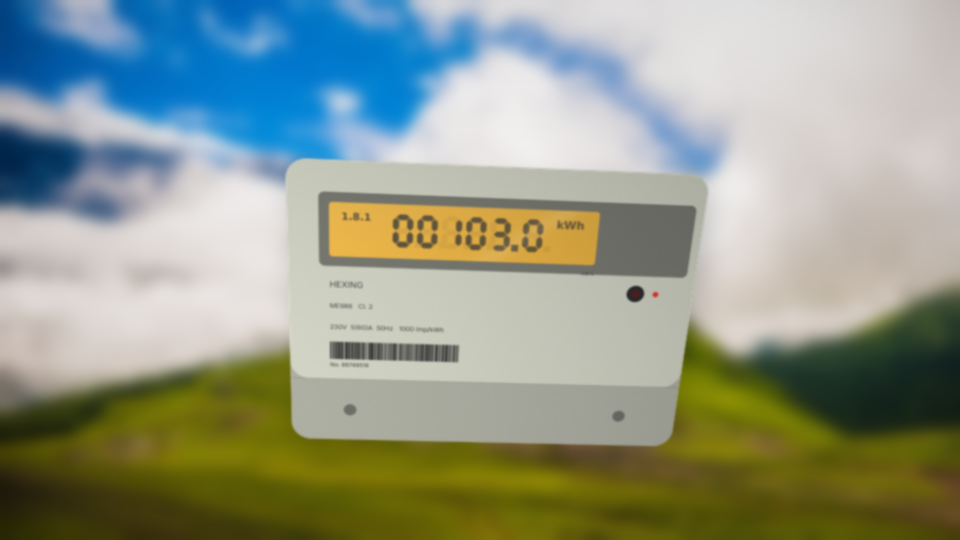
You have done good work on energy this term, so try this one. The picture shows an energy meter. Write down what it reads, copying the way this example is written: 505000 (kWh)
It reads 103.0 (kWh)
